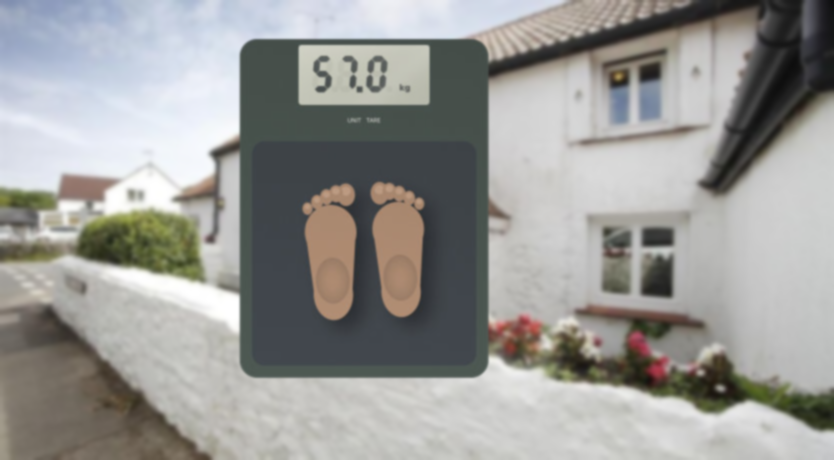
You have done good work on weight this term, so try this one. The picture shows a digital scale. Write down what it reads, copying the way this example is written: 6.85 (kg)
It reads 57.0 (kg)
